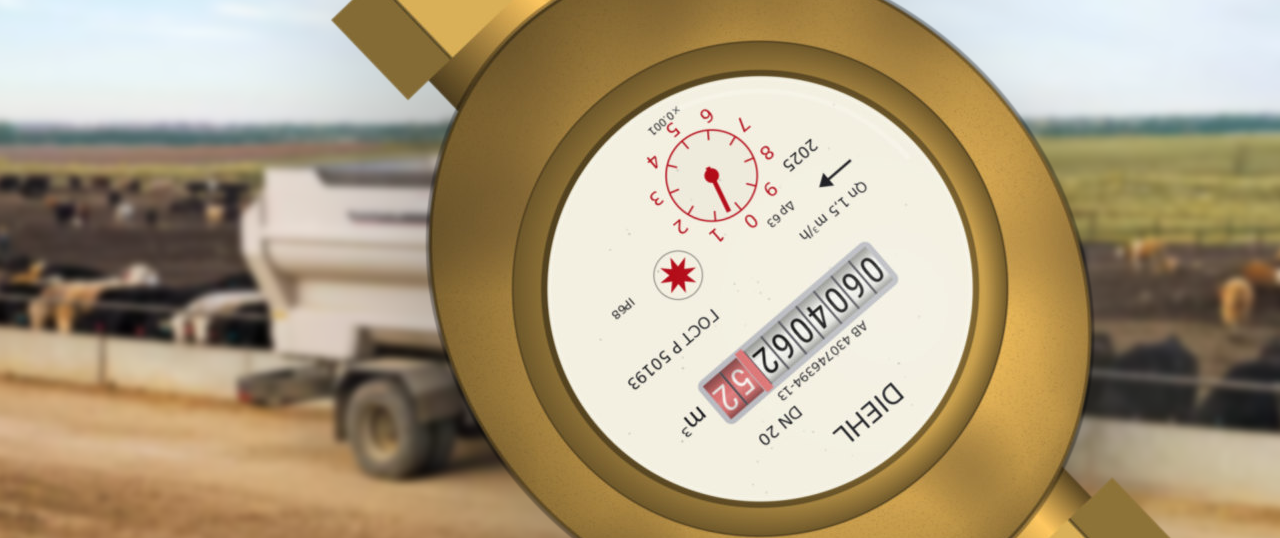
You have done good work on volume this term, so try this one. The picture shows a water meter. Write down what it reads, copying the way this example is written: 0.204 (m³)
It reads 604062.520 (m³)
